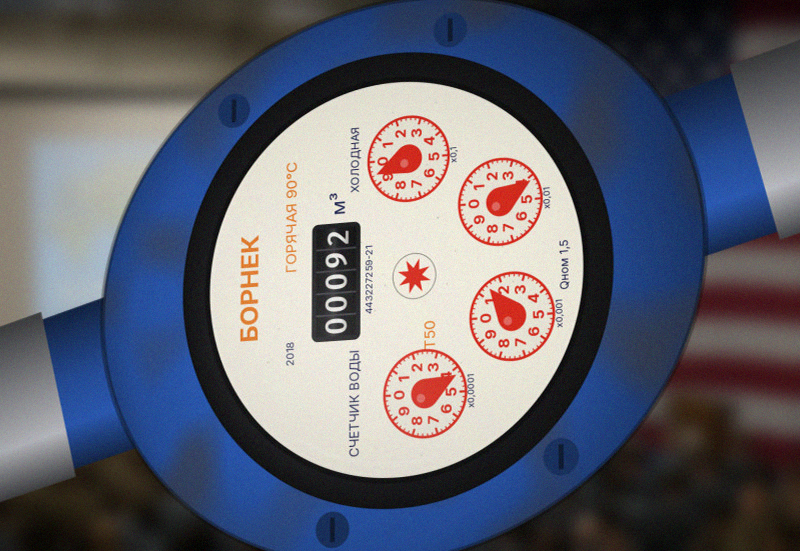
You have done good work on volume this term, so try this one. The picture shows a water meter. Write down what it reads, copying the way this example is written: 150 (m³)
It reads 91.9414 (m³)
